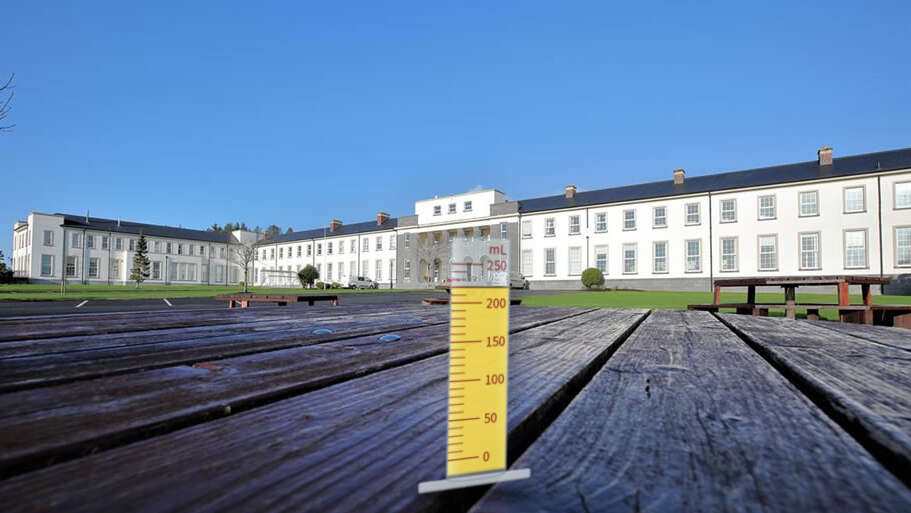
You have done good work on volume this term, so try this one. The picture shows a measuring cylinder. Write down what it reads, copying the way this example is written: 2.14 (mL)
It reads 220 (mL)
